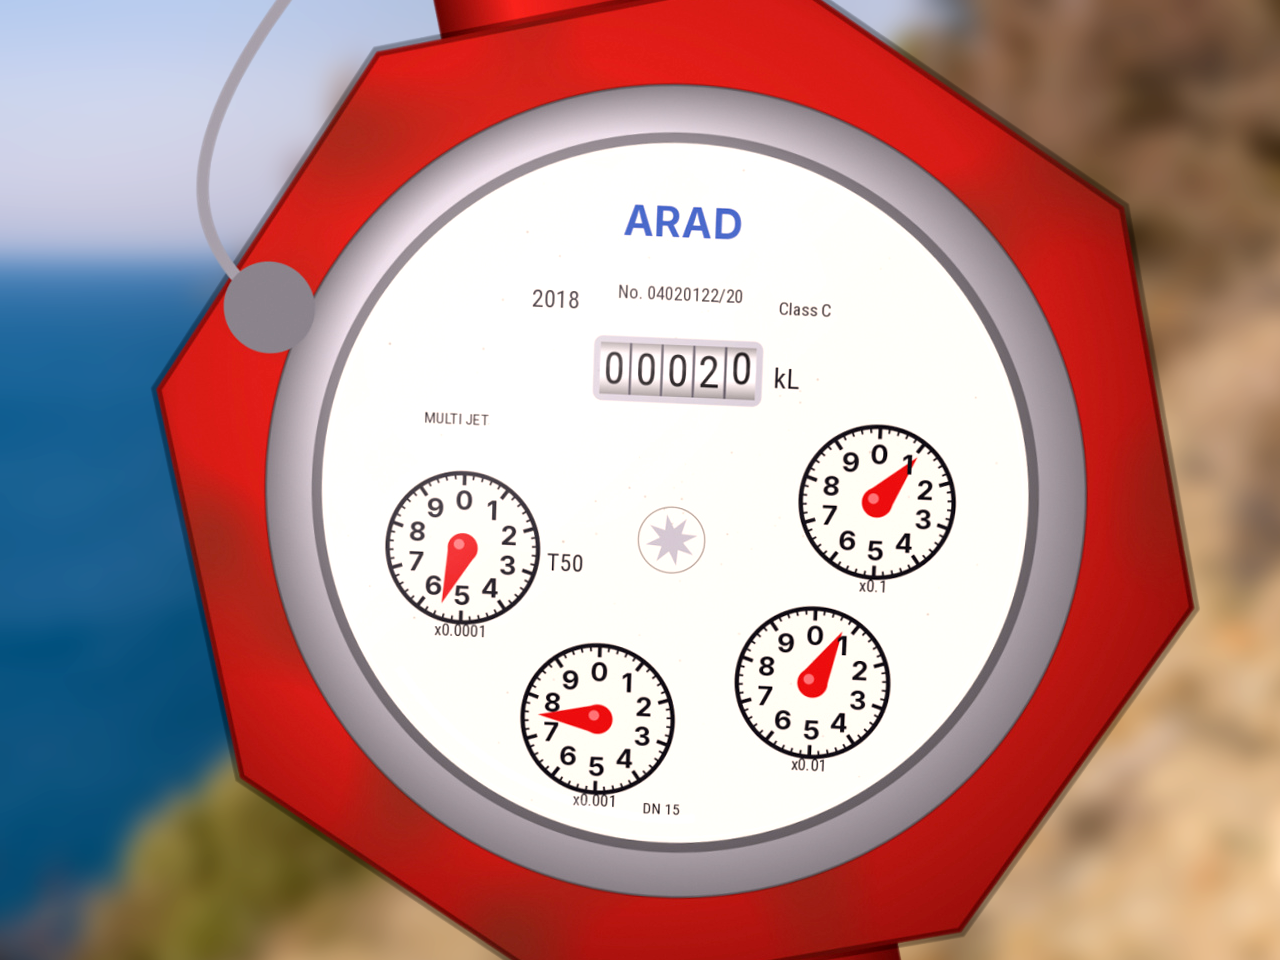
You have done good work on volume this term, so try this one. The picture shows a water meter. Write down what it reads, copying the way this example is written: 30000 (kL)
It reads 20.1075 (kL)
